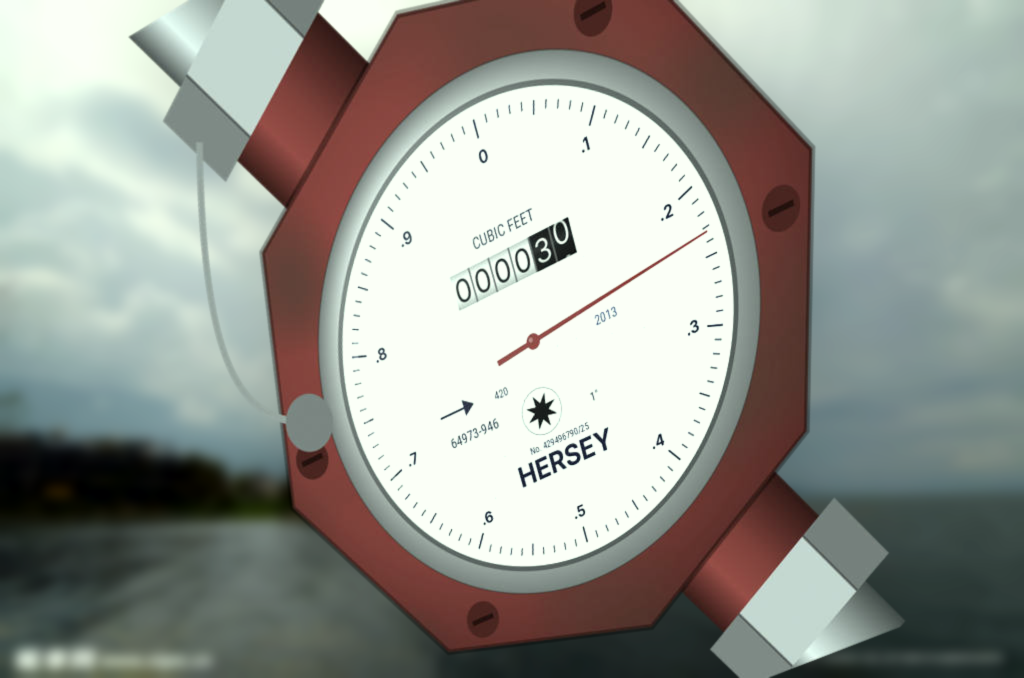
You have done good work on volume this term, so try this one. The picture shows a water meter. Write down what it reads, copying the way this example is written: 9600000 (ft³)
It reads 30.23 (ft³)
